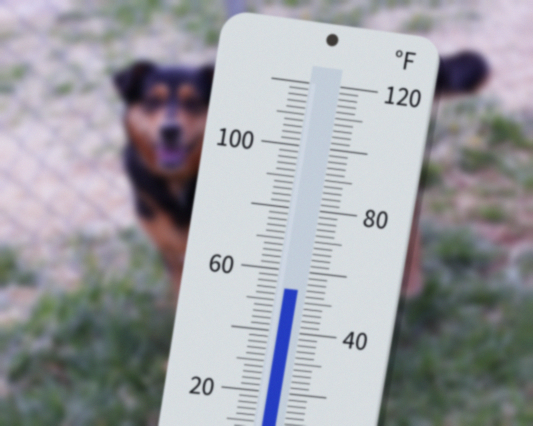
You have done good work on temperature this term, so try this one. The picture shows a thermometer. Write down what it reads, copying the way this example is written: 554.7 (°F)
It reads 54 (°F)
